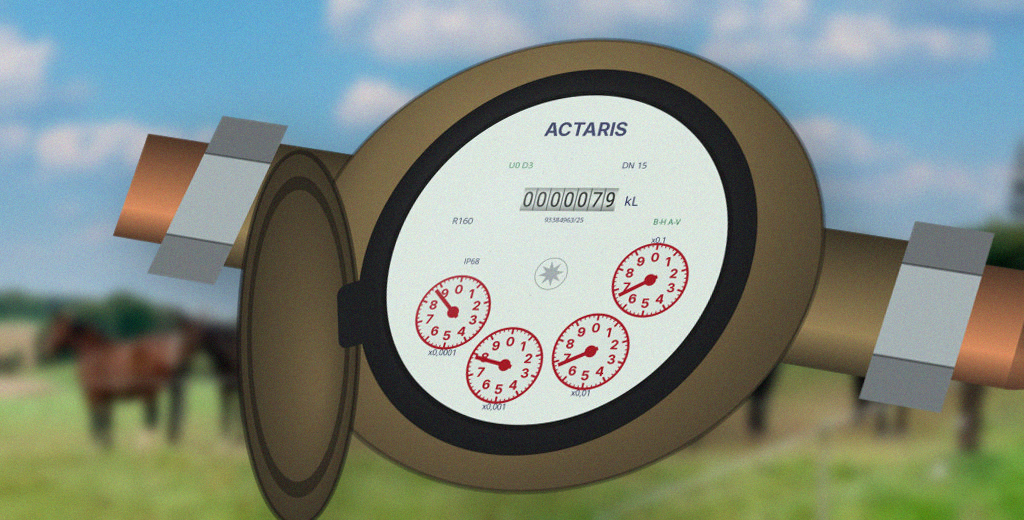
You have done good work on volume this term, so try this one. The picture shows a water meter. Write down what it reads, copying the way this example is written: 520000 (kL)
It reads 79.6678 (kL)
